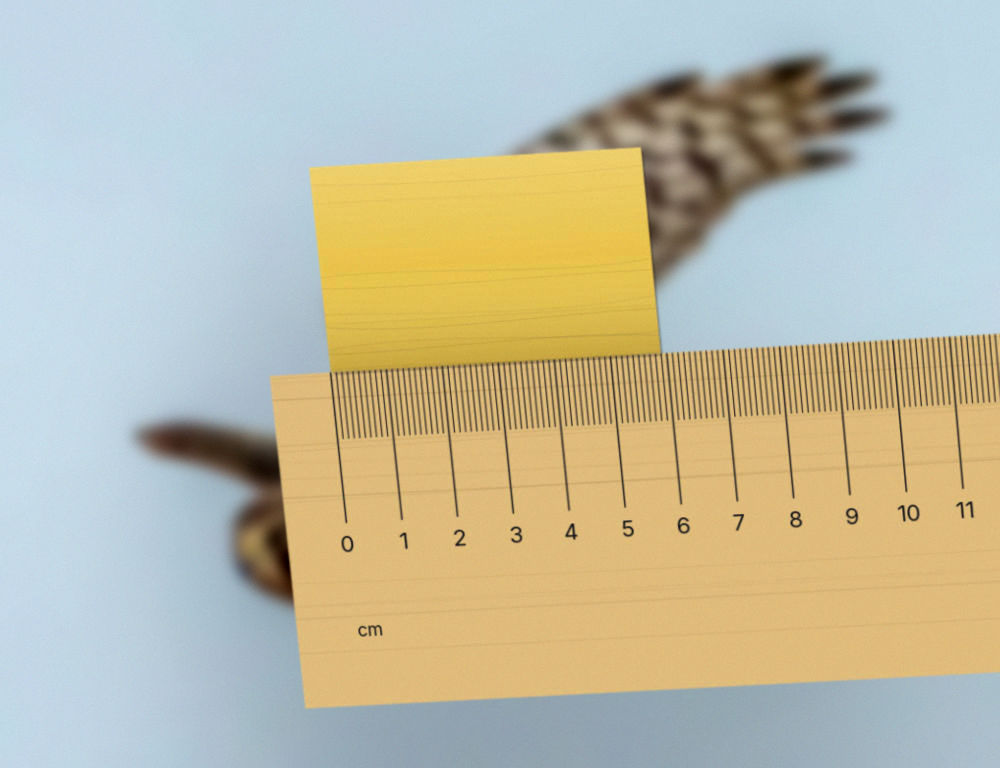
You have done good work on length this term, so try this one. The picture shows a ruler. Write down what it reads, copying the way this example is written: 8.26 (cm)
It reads 5.9 (cm)
